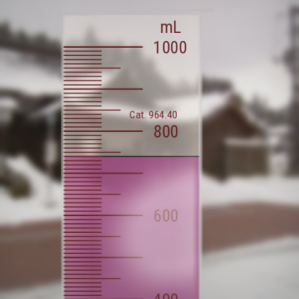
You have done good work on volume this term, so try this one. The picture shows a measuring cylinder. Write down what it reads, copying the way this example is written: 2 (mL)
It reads 740 (mL)
